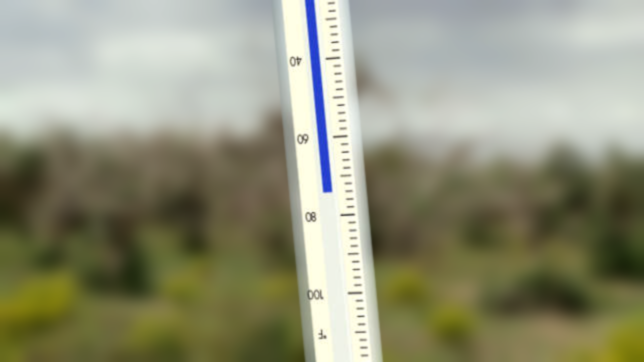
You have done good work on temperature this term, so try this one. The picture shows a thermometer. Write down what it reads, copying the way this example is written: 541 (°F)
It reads 74 (°F)
